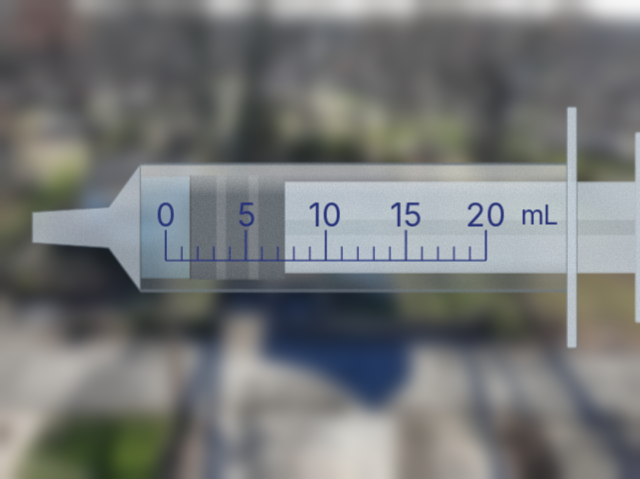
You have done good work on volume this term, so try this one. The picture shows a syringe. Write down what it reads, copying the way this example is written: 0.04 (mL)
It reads 1.5 (mL)
